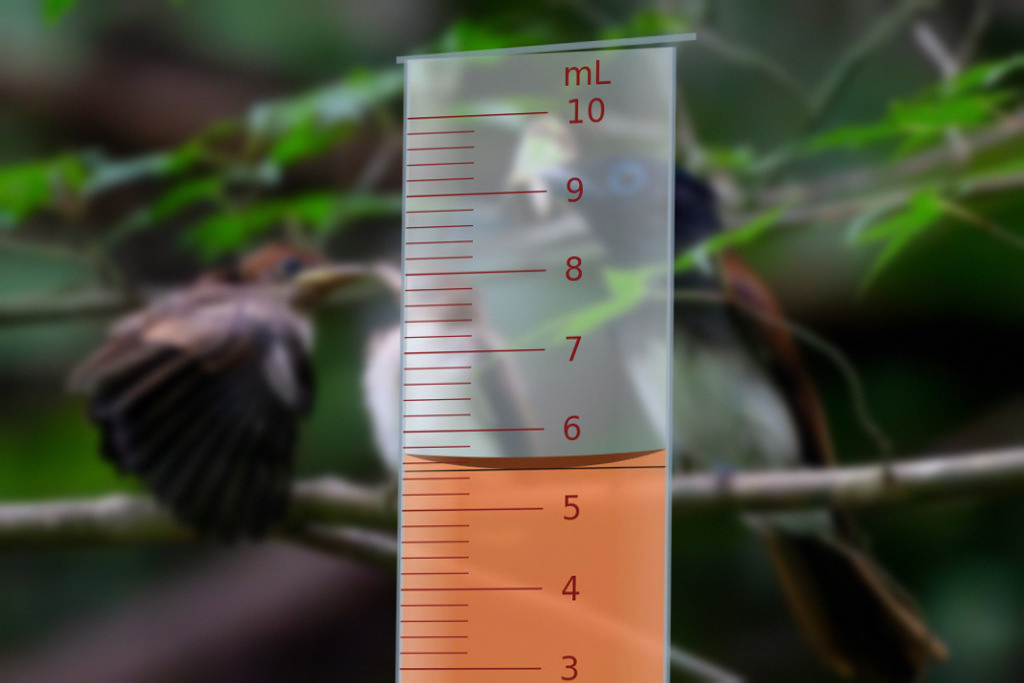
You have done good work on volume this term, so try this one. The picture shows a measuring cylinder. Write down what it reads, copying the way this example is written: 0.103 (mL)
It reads 5.5 (mL)
